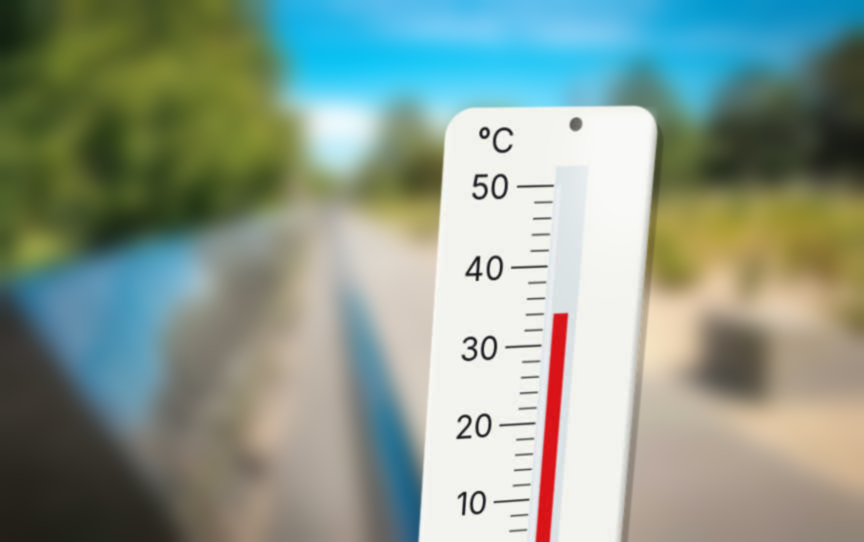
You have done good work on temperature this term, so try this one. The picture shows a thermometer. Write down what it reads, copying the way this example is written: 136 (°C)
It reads 34 (°C)
